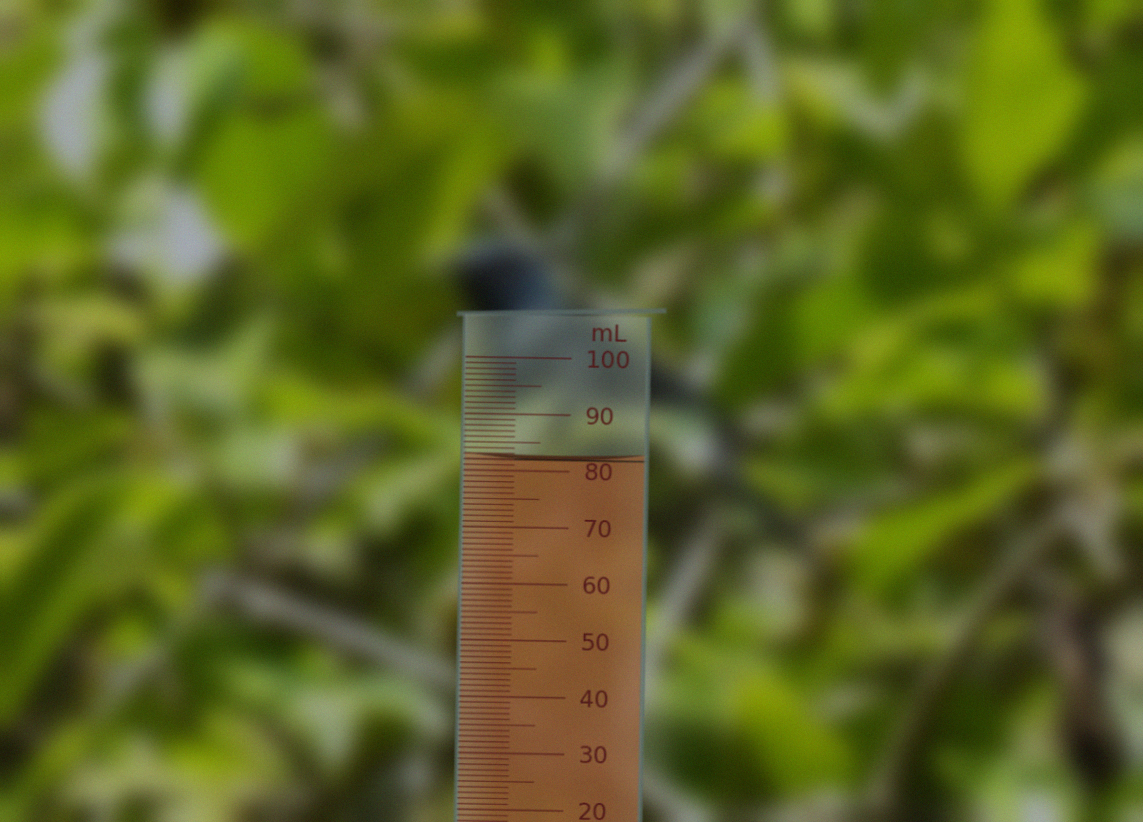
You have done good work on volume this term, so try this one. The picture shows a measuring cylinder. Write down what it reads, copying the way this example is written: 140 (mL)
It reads 82 (mL)
